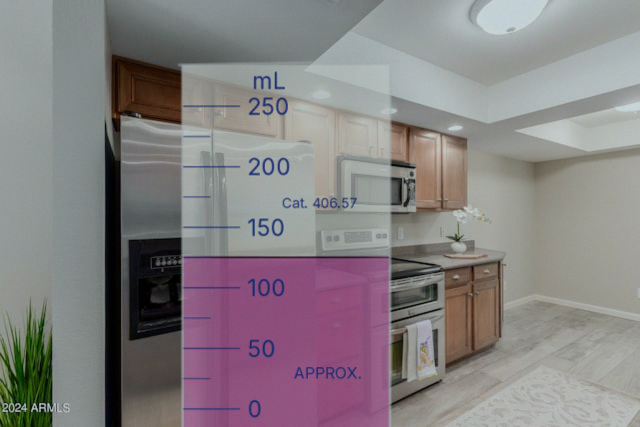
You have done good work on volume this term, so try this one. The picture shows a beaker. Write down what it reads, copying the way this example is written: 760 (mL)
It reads 125 (mL)
